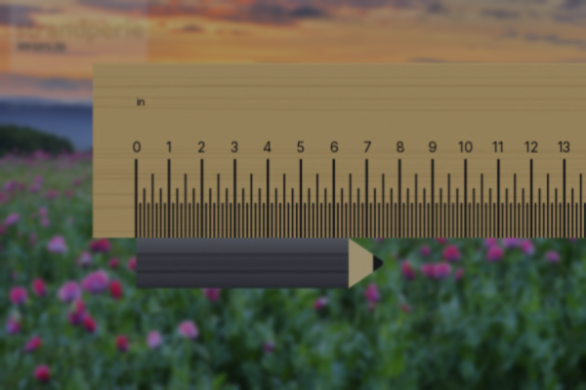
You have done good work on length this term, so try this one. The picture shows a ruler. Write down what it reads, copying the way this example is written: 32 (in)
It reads 7.5 (in)
